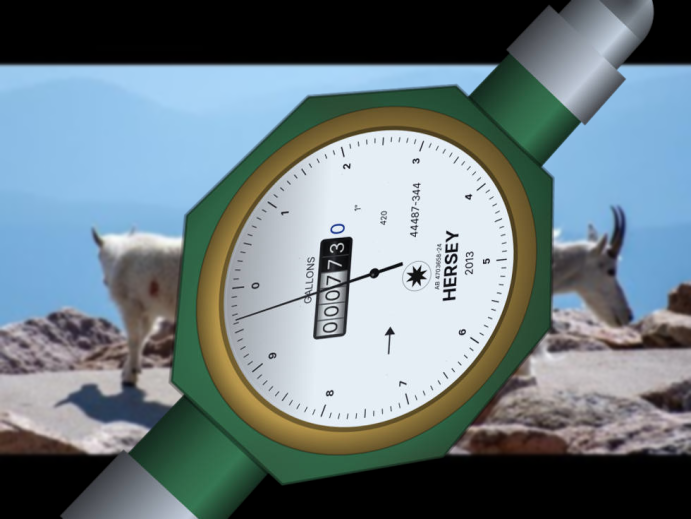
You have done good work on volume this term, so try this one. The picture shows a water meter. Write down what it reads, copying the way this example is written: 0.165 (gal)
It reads 7729.6 (gal)
